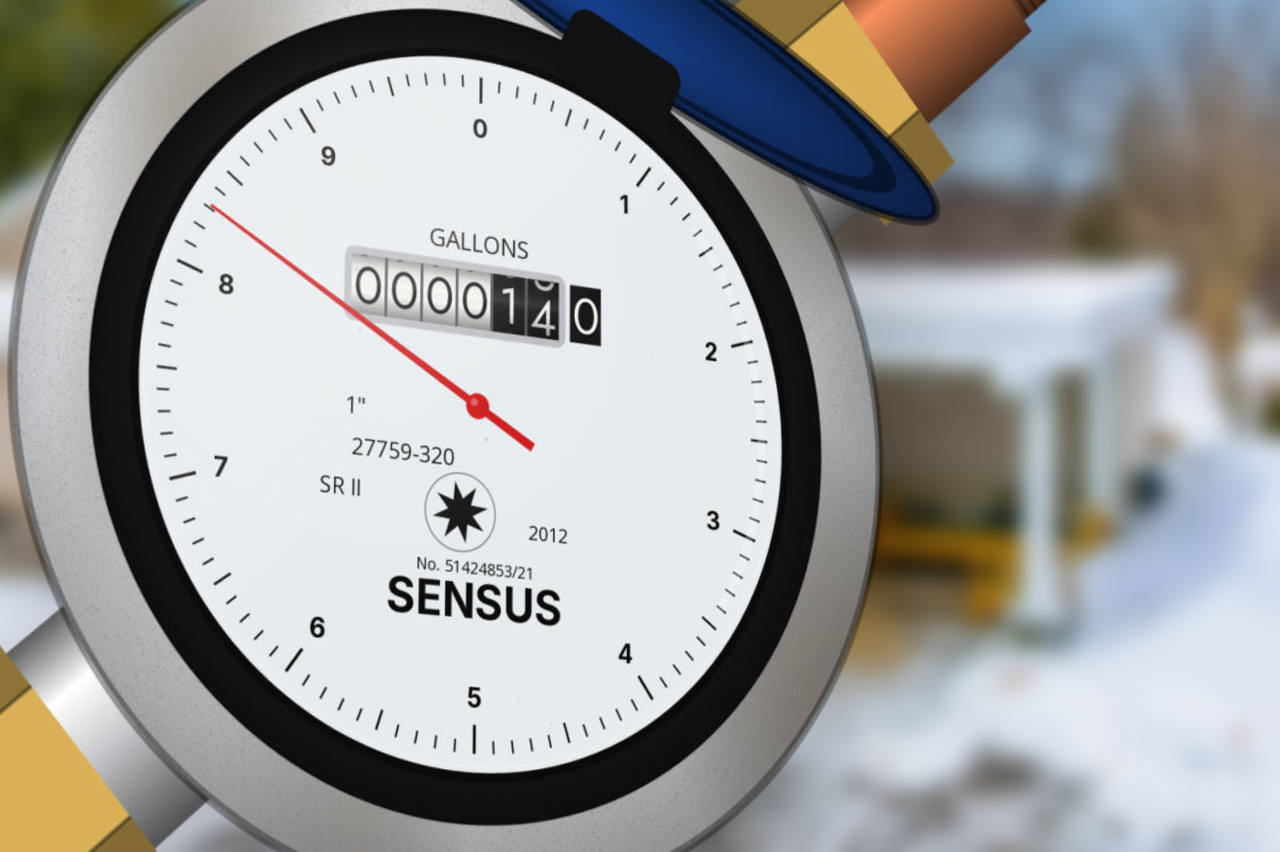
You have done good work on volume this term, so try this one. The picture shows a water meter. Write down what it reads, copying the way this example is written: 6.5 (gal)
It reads 138.3 (gal)
